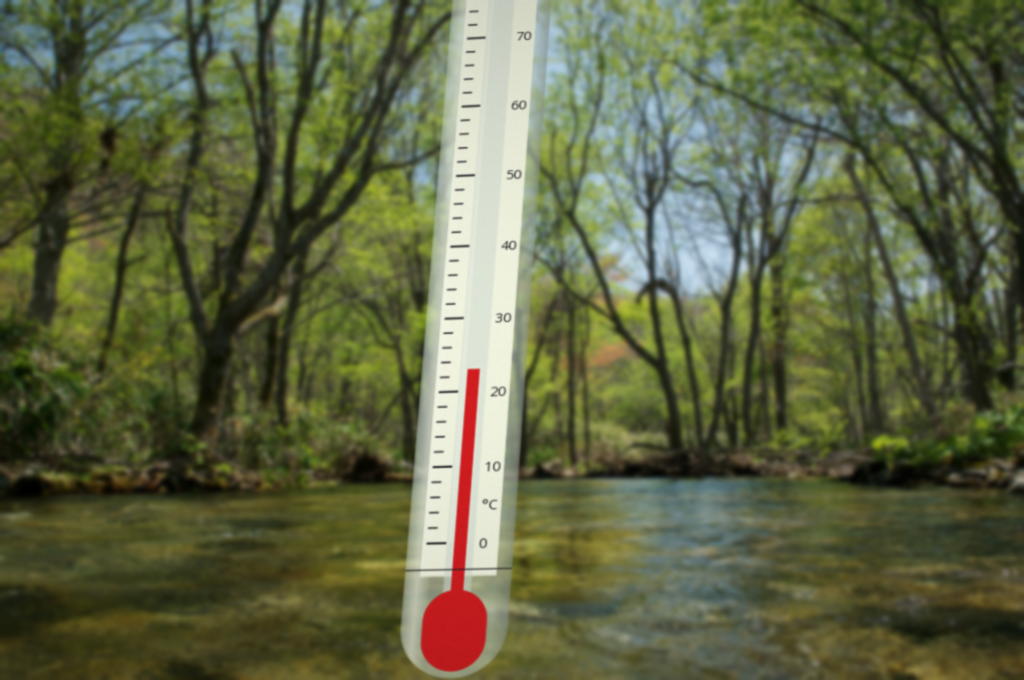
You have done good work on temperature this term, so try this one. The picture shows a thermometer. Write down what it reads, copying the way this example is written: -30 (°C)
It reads 23 (°C)
